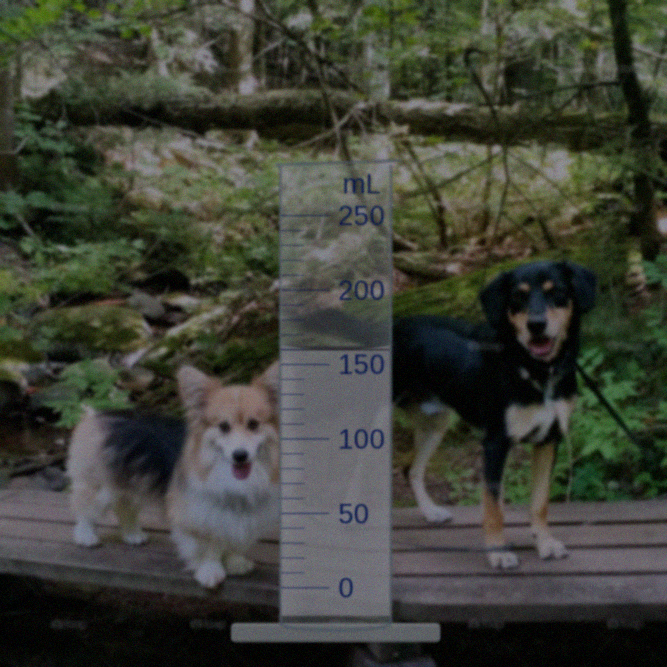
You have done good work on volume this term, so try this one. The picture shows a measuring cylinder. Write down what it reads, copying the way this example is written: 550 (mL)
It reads 160 (mL)
